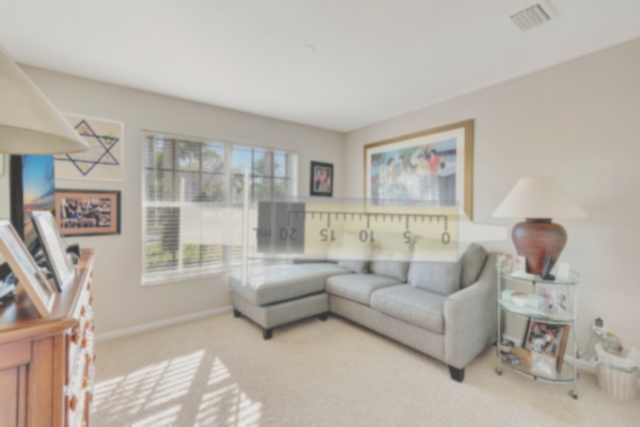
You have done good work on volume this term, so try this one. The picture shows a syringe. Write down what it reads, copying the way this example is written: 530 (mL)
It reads 18 (mL)
